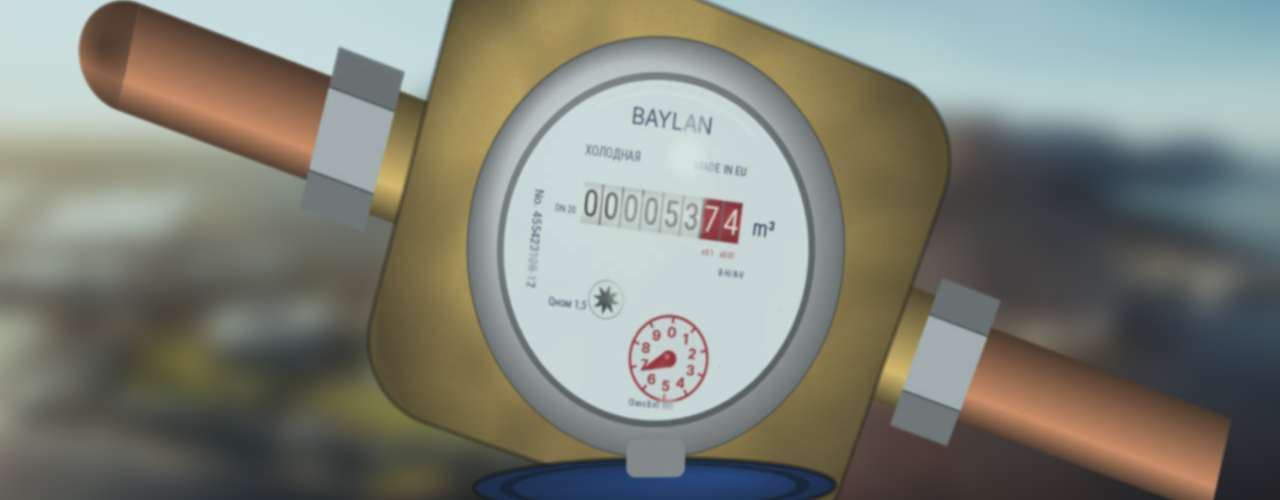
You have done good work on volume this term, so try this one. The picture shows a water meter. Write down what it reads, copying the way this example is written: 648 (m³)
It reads 53.746 (m³)
